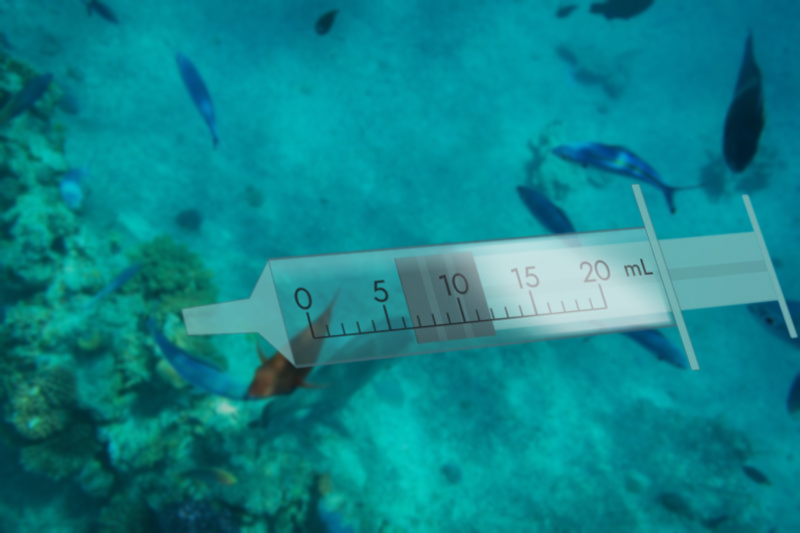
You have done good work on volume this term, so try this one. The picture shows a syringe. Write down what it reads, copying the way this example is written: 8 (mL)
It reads 6.5 (mL)
